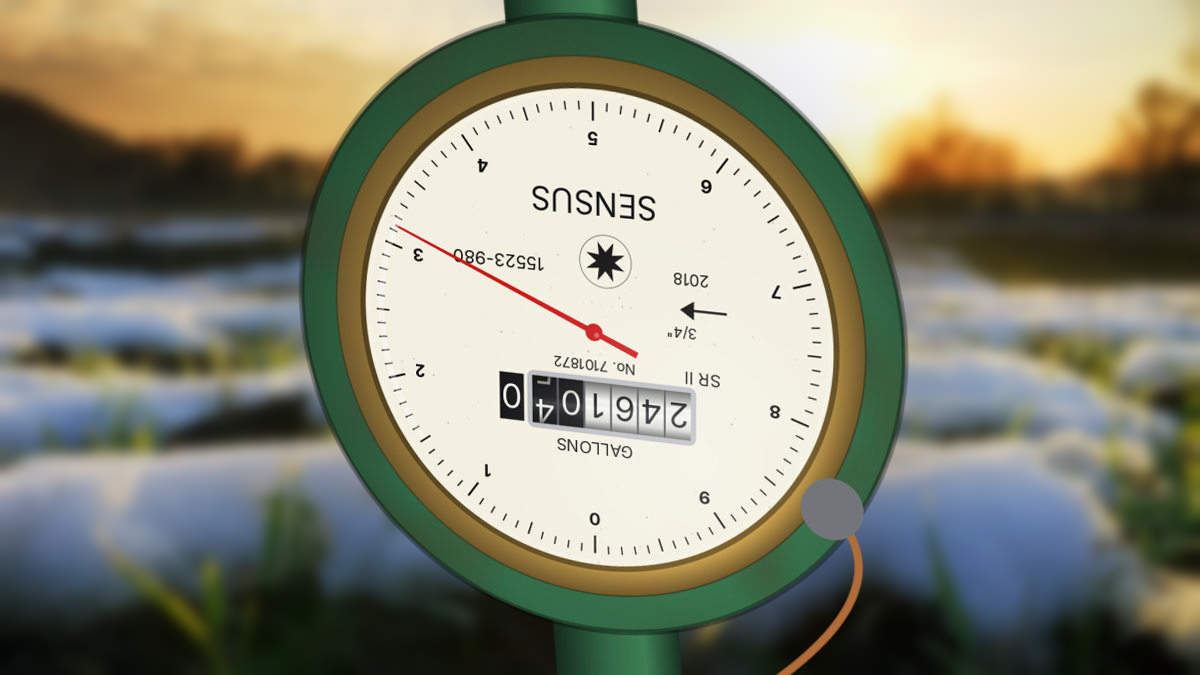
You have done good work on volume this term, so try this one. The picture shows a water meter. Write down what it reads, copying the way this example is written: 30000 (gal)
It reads 2461043.1 (gal)
